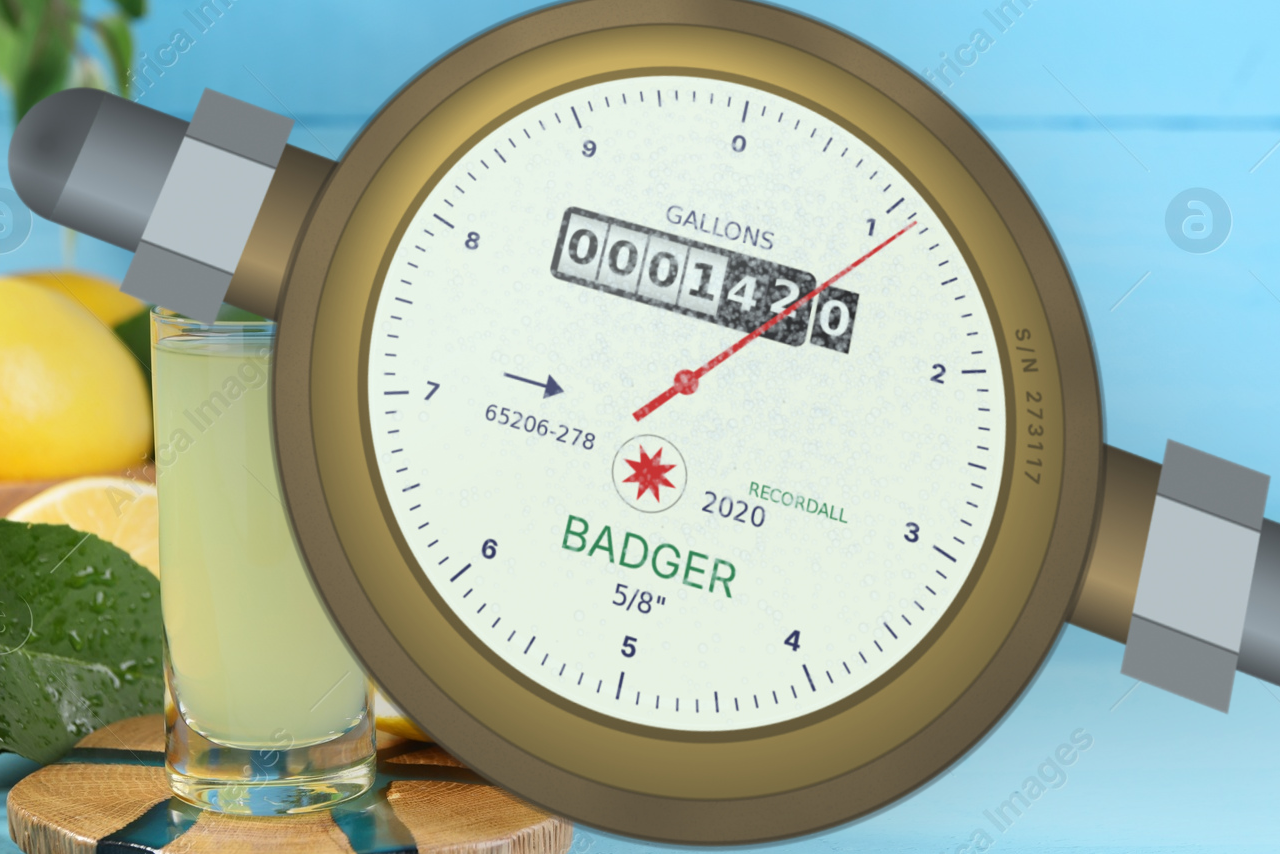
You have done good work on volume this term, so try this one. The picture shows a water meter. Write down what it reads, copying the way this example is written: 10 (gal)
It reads 1421.1 (gal)
